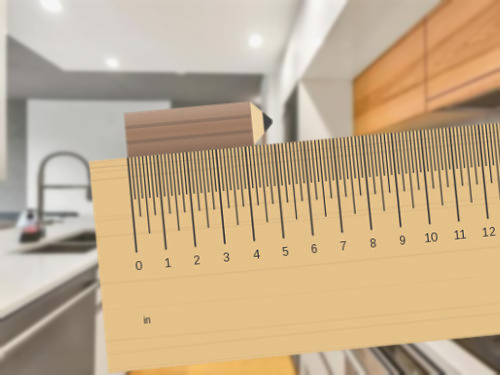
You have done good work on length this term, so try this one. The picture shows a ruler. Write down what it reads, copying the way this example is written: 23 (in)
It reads 5 (in)
